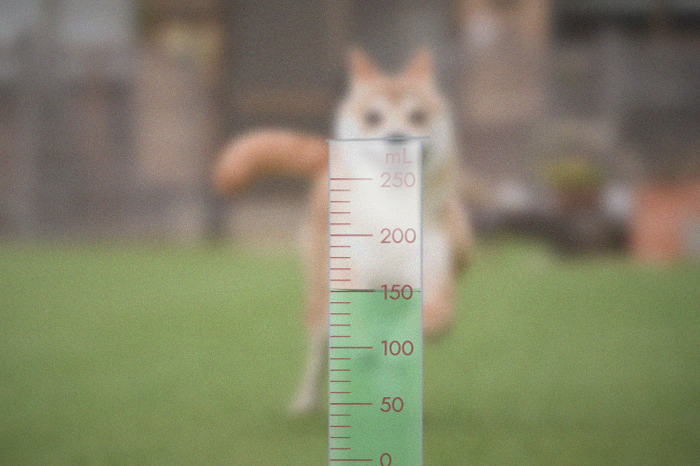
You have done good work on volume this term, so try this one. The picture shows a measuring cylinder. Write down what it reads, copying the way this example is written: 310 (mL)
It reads 150 (mL)
